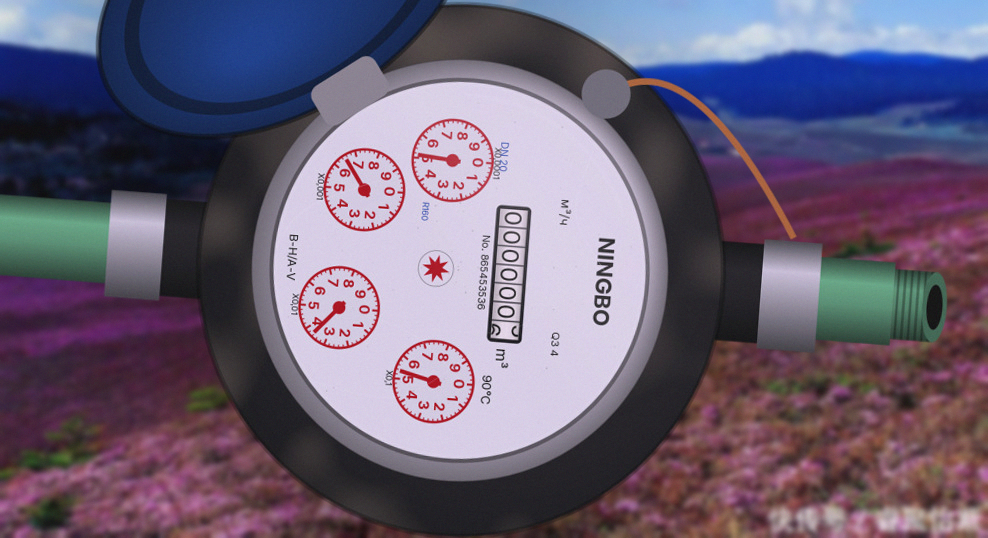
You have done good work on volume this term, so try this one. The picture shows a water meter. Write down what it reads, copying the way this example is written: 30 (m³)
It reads 5.5365 (m³)
